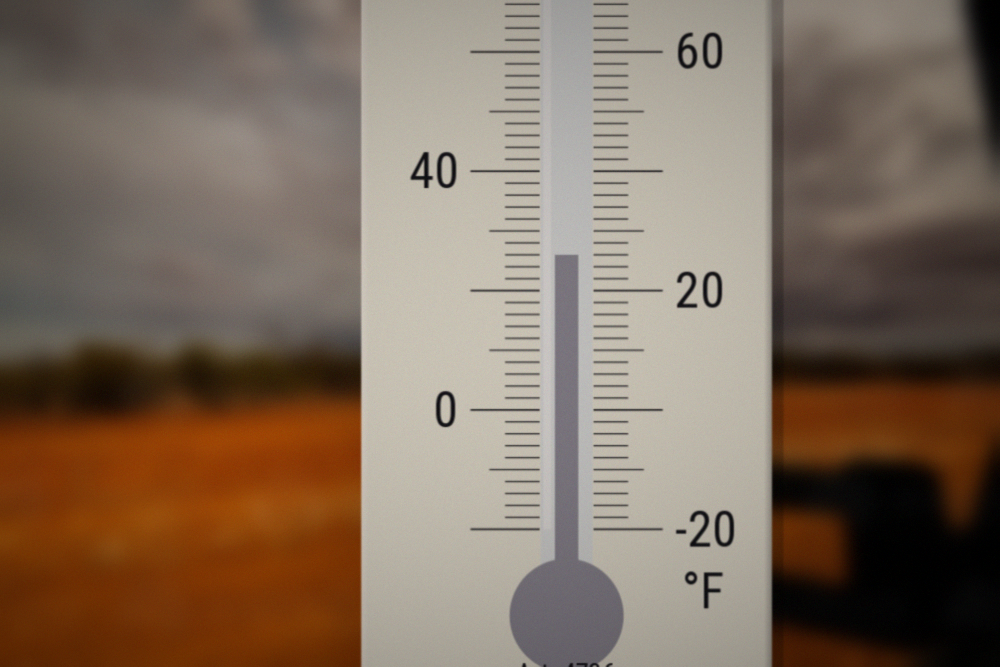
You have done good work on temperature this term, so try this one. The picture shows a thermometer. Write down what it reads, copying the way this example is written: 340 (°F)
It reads 26 (°F)
